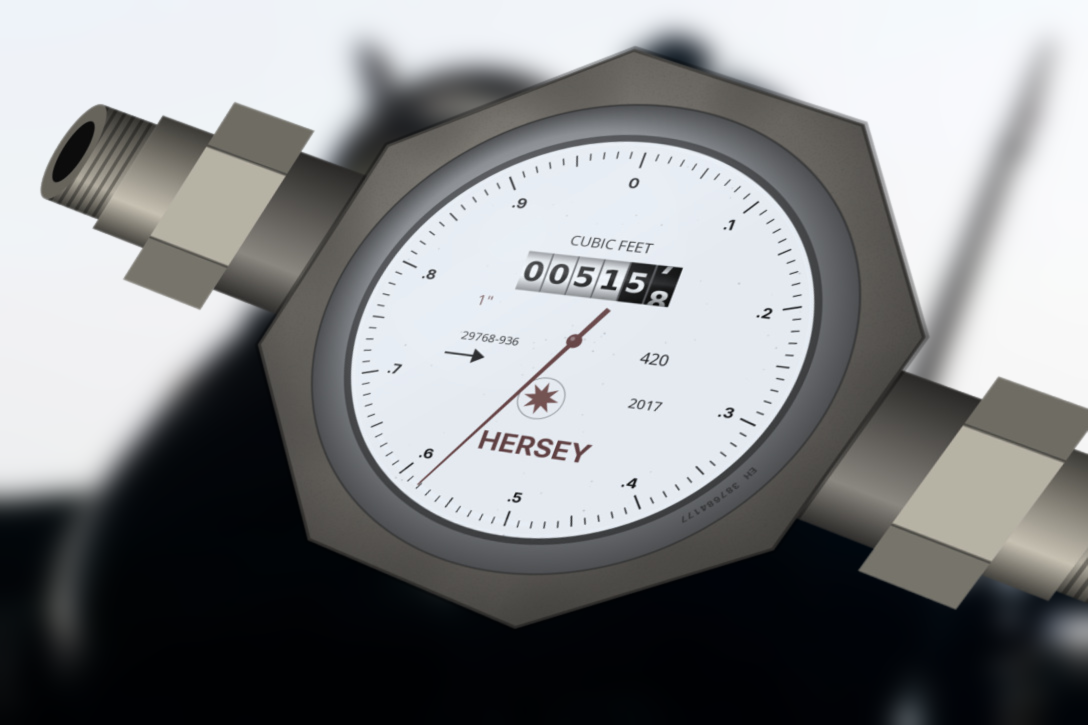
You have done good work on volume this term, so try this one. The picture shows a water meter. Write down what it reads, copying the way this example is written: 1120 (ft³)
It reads 5157.58 (ft³)
